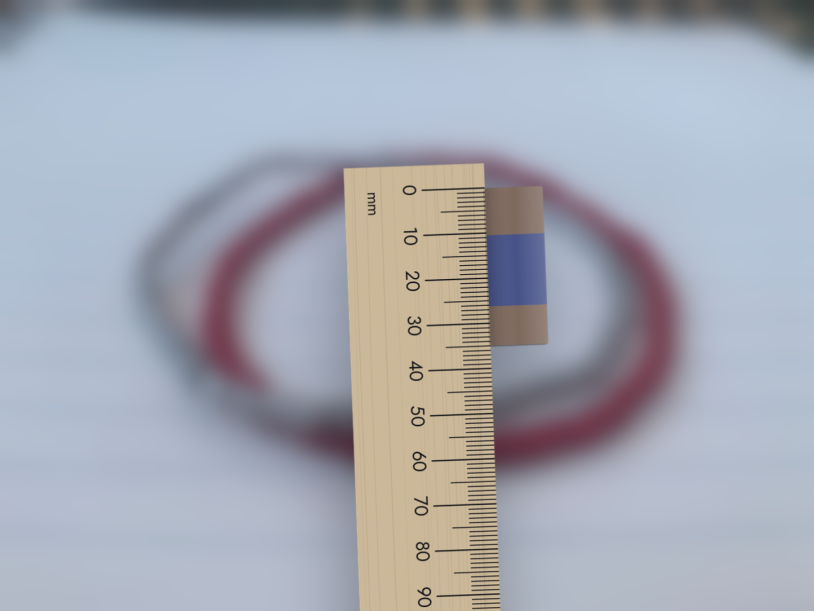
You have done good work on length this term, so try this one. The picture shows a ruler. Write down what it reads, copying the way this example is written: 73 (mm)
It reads 35 (mm)
